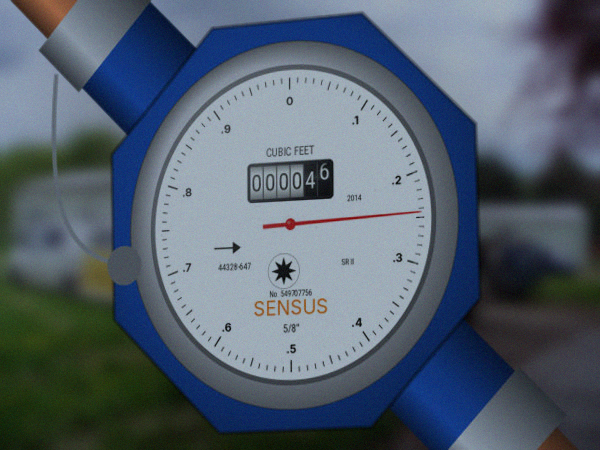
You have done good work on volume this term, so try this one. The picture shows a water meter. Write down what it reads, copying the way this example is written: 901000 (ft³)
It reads 46.24 (ft³)
